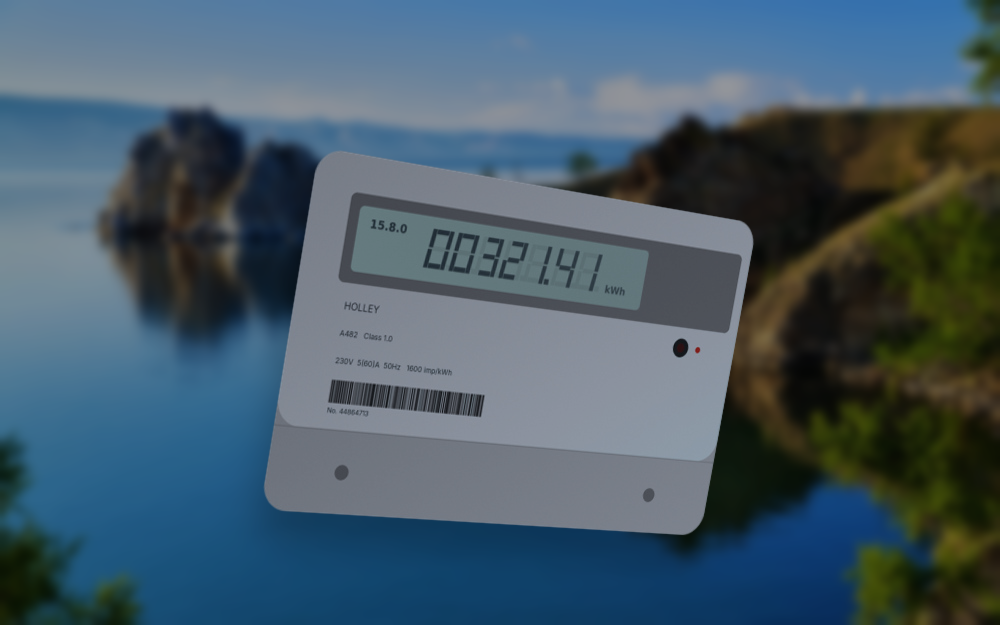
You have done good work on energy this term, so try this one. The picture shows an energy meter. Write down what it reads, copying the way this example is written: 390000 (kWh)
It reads 321.41 (kWh)
